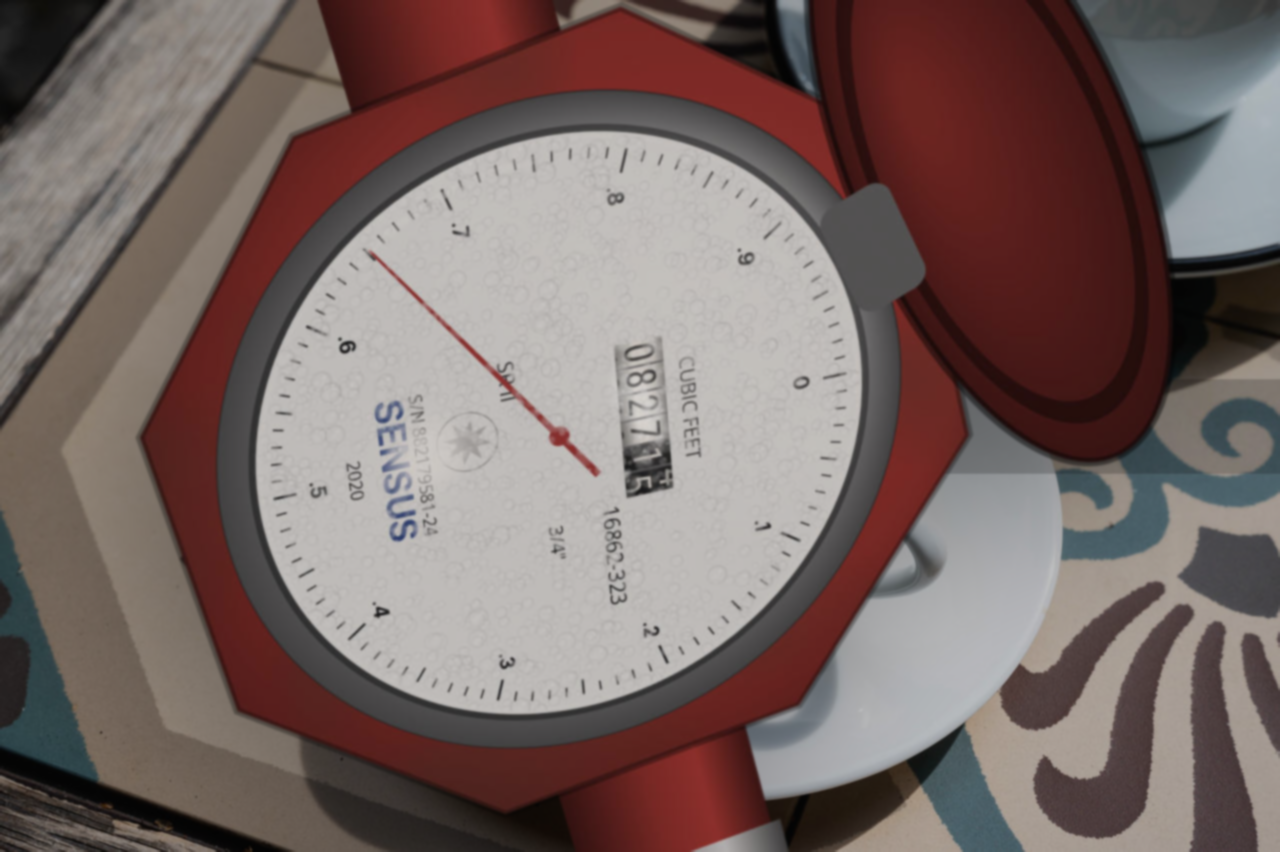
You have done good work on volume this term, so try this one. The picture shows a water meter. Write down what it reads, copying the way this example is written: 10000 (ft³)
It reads 82714.65 (ft³)
